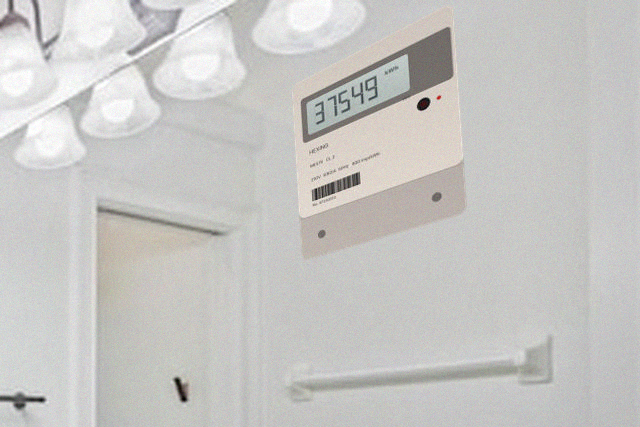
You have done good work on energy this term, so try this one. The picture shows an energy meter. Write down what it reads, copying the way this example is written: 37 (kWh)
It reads 37549 (kWh)
